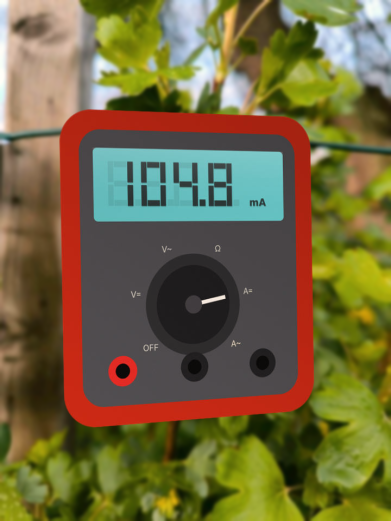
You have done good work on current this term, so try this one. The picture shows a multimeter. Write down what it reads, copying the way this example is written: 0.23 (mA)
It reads 104.8 (mA)
